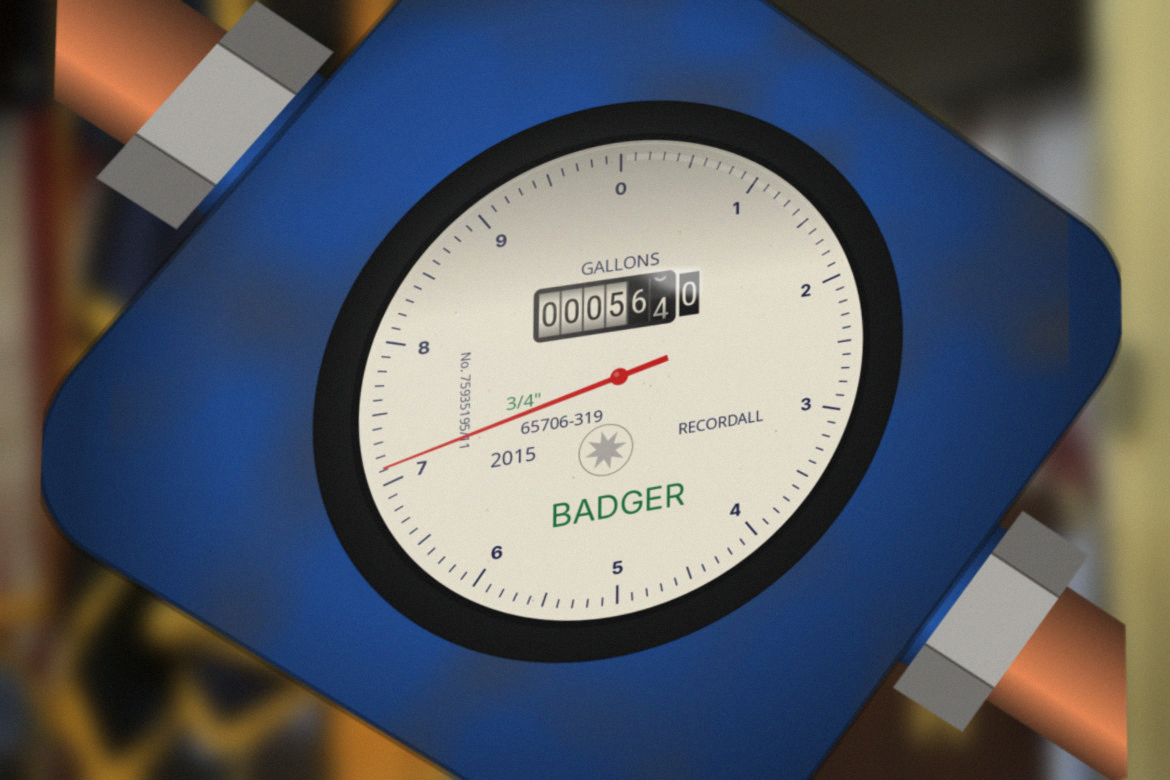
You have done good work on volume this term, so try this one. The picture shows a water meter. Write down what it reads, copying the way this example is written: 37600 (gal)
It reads 5637.1 (gal)
